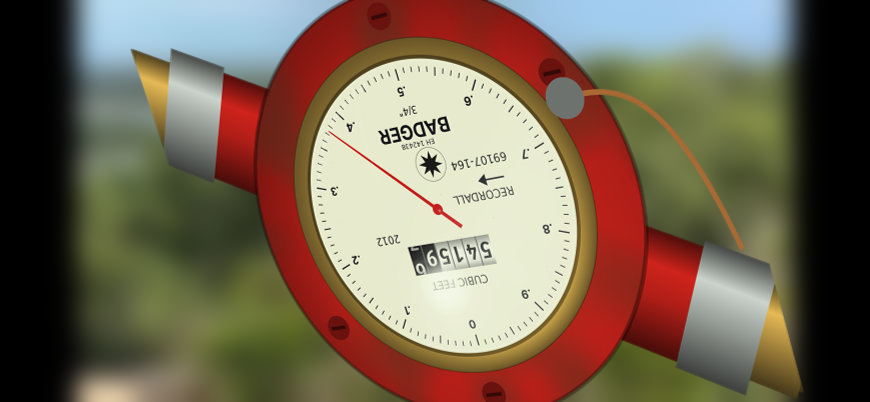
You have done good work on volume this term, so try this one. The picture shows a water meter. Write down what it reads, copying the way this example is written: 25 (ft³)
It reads 541596.37 (ft³)
